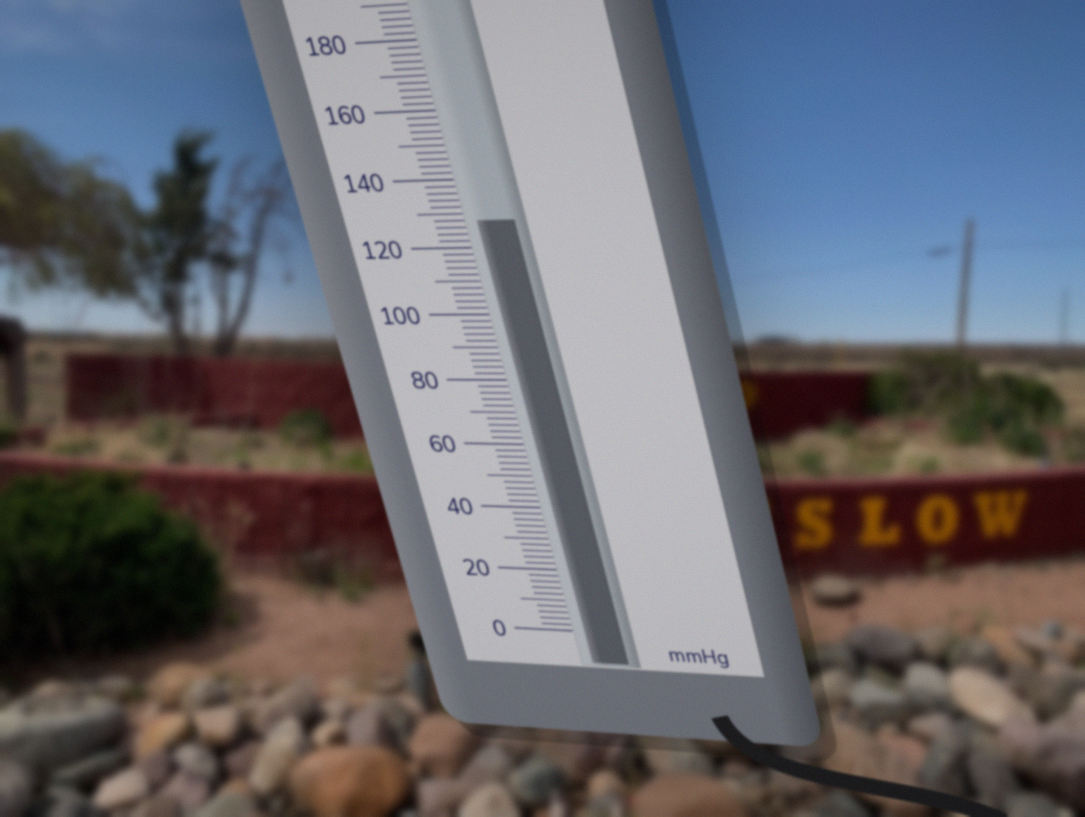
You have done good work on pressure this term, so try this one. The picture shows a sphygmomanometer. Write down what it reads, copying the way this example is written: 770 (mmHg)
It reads 128 (mmHg)
